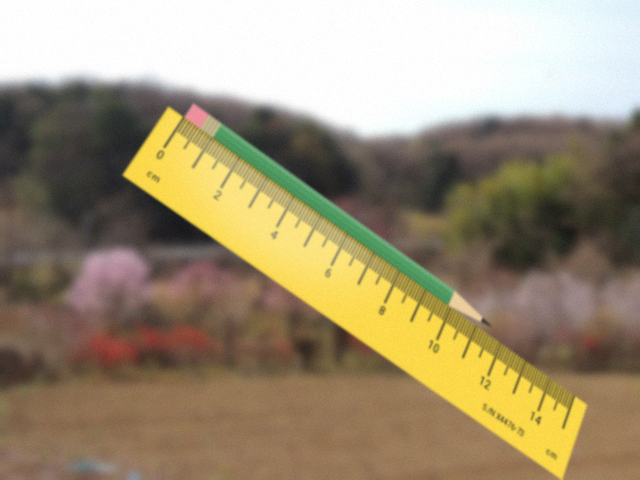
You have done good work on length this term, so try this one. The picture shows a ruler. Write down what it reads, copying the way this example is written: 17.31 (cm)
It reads 11.5 (cm)
